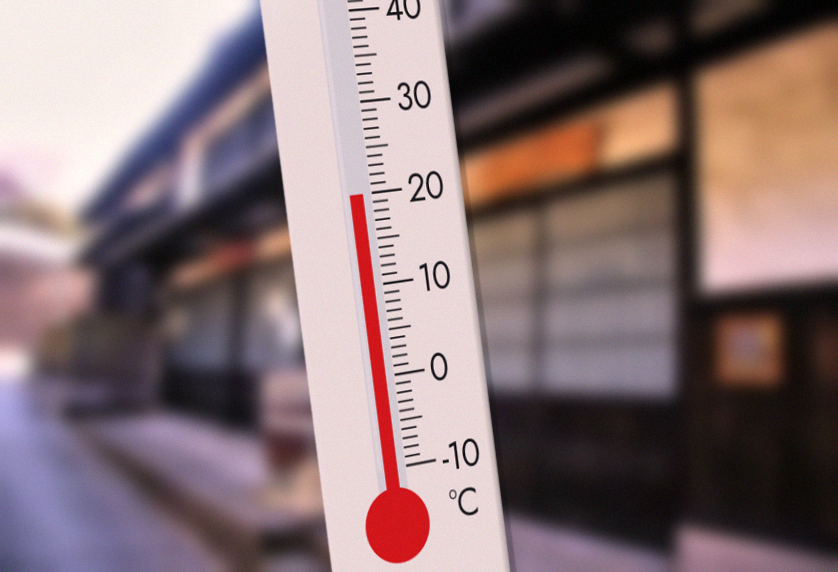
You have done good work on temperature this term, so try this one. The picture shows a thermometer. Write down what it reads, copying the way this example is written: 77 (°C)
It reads 20 (°C)
